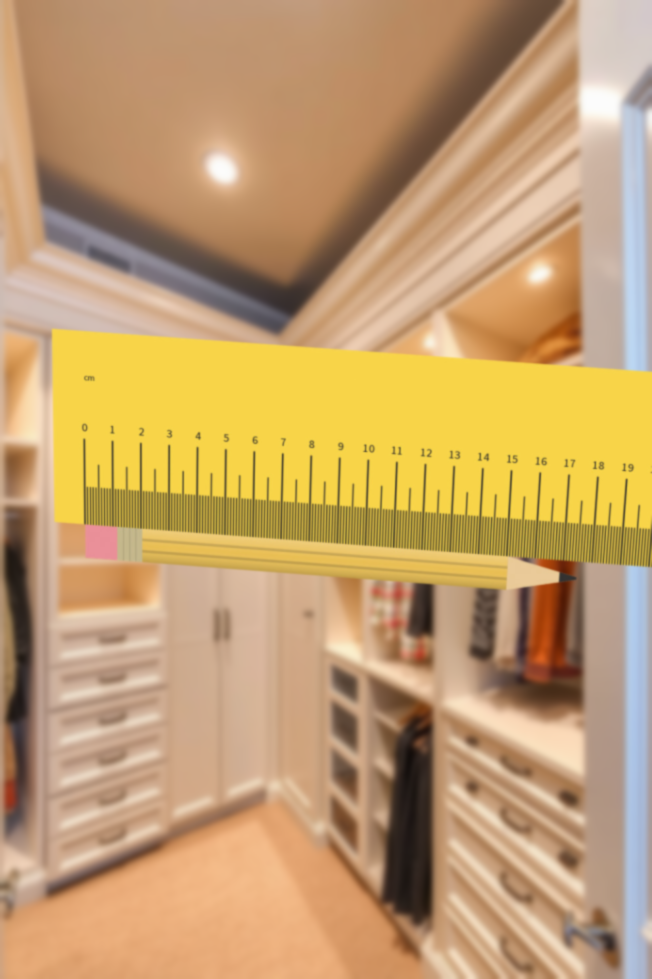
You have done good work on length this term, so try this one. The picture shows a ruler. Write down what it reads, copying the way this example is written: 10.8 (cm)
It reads 17.5 (cm)
